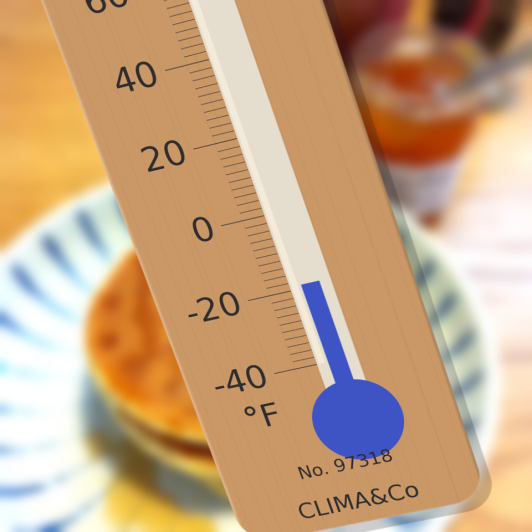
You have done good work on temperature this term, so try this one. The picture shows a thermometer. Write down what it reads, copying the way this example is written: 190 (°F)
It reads -19 (°F)
